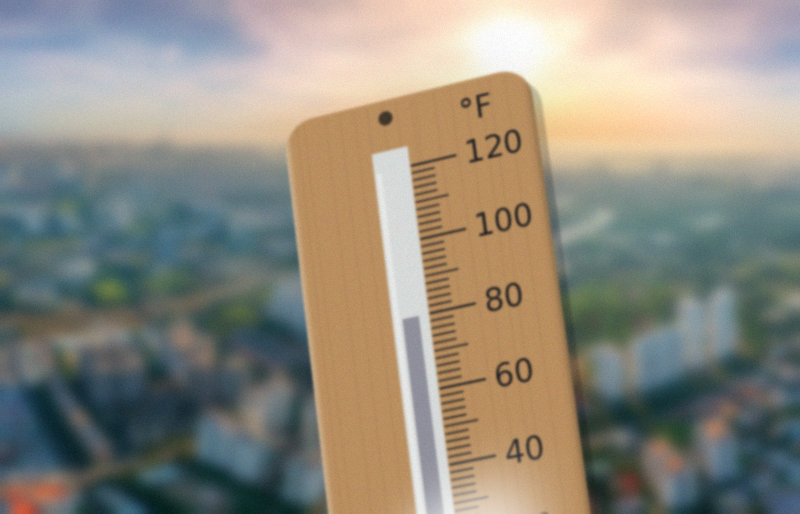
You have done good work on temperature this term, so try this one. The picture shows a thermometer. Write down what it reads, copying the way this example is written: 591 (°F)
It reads 80 (°F)
